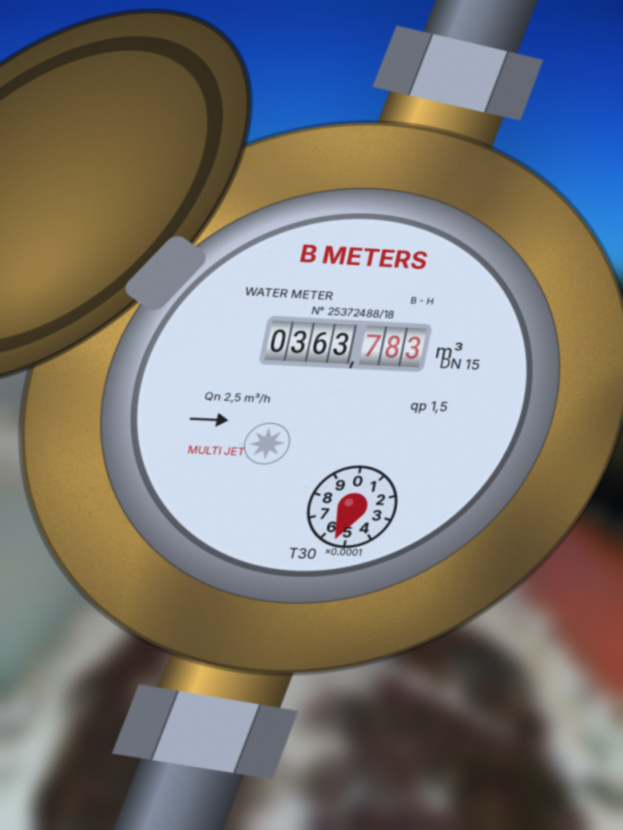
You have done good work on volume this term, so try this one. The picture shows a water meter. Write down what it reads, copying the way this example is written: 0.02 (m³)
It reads 363.7835 (m³)
